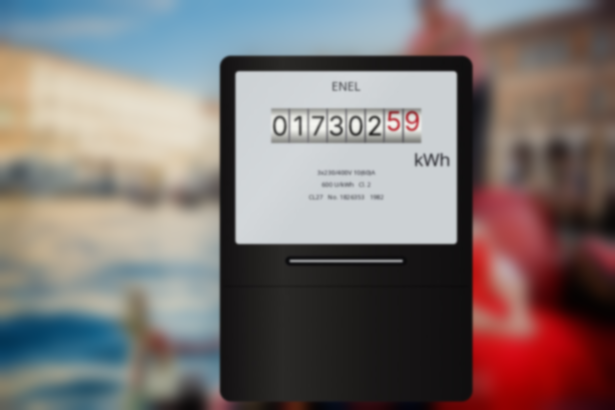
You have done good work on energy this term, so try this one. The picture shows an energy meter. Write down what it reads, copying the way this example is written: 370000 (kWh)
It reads 17302.59 (kWh)
